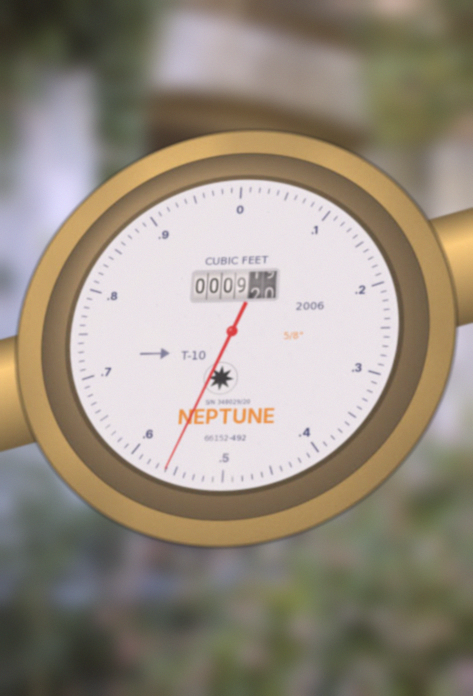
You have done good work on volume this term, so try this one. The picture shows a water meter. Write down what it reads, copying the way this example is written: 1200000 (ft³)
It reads 919.56 (ft³)
